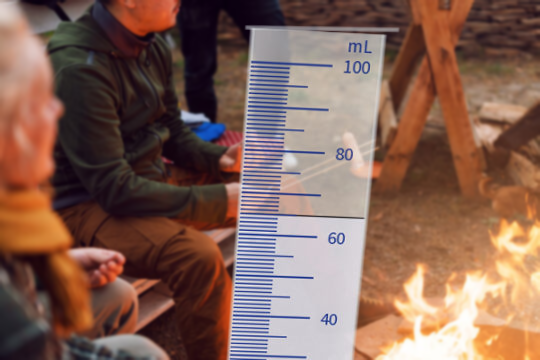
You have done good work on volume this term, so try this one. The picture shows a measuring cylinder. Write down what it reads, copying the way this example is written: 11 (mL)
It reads 65 (mL)
